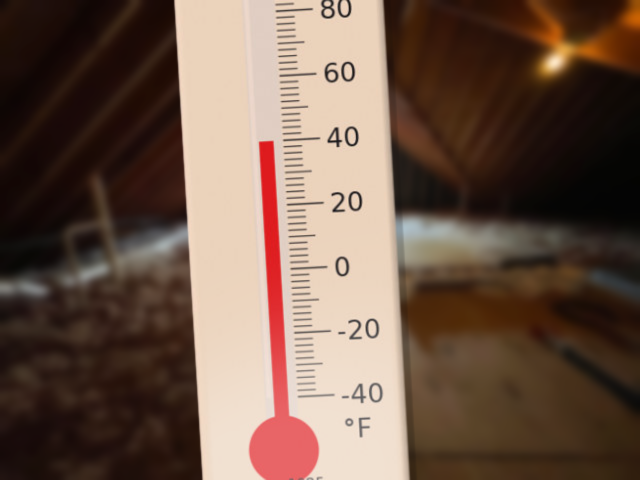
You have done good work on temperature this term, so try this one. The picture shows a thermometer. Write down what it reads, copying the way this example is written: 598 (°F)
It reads 40 (°F)
